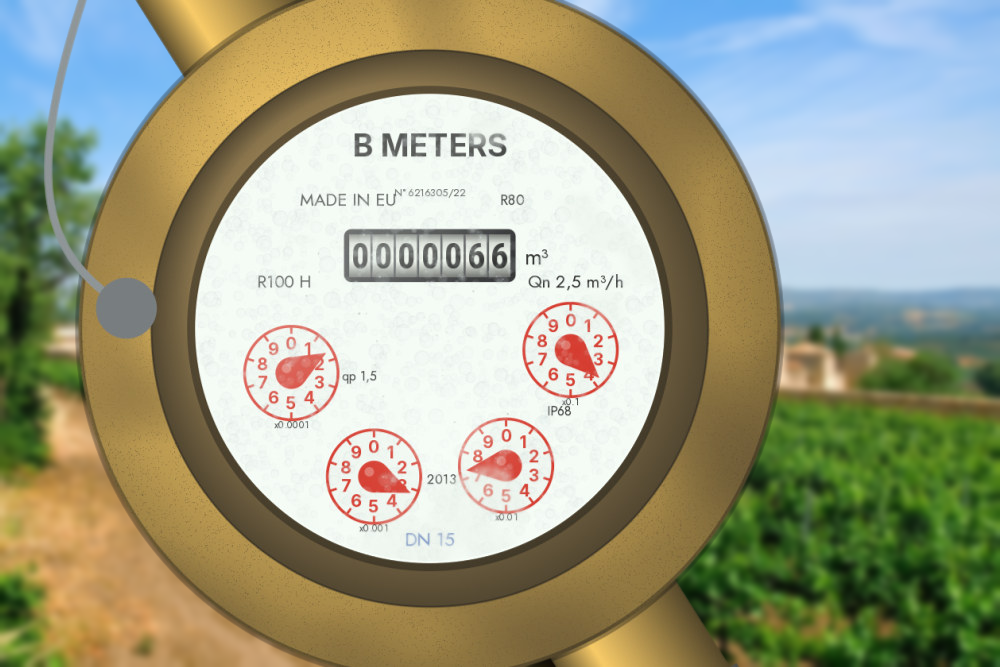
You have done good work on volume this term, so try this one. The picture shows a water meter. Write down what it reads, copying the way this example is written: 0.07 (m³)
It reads 66.3731 (m³)
